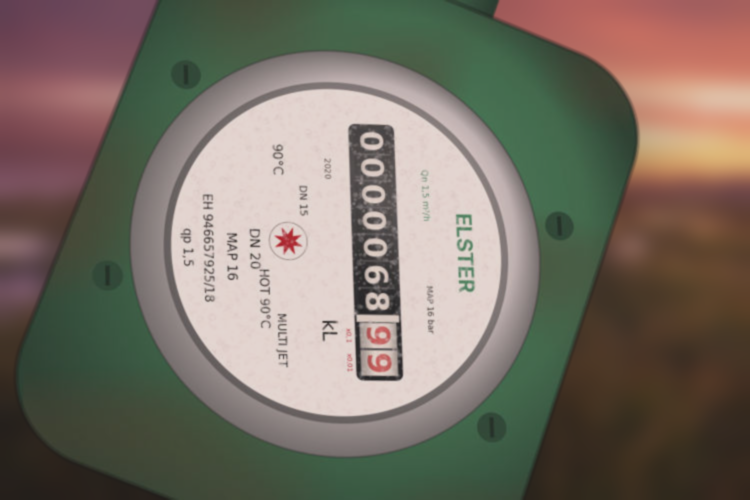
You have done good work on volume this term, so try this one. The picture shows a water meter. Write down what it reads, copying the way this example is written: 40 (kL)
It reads 68.99 (kL)
